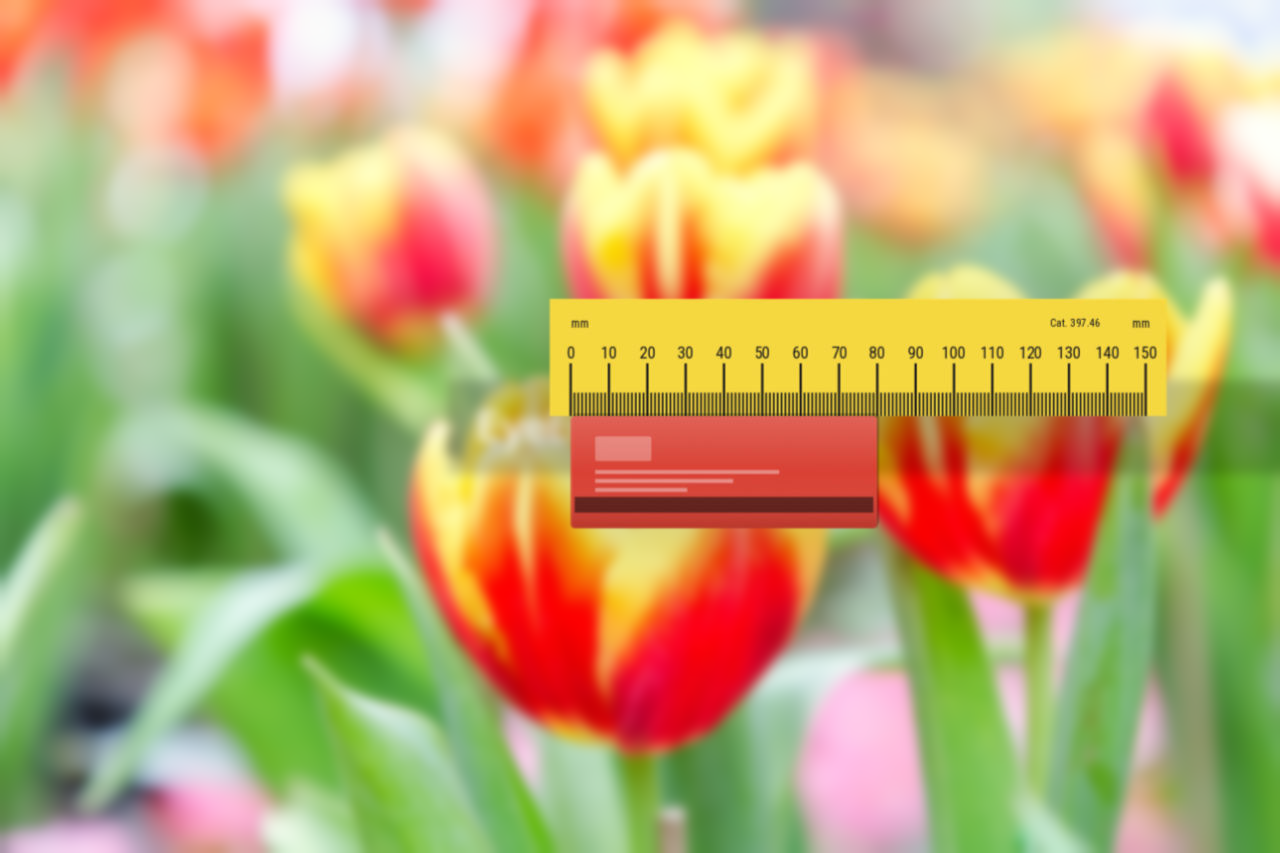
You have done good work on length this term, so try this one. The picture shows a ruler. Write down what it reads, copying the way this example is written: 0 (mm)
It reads 80 (mm)
